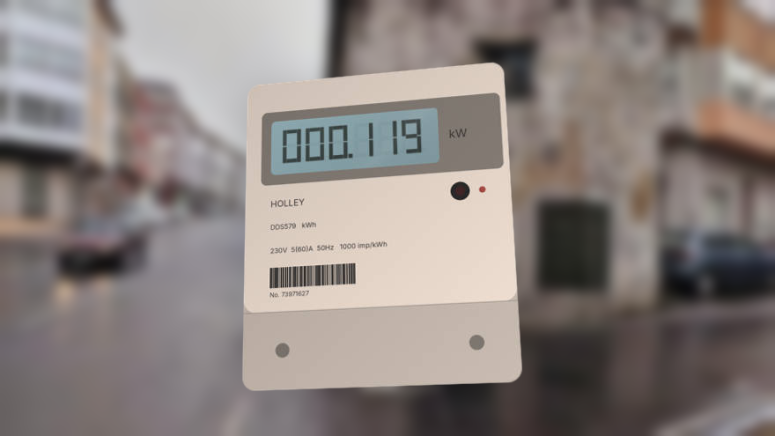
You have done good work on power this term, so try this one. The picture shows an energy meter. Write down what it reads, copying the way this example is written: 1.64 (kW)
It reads 0.119 (kW)
